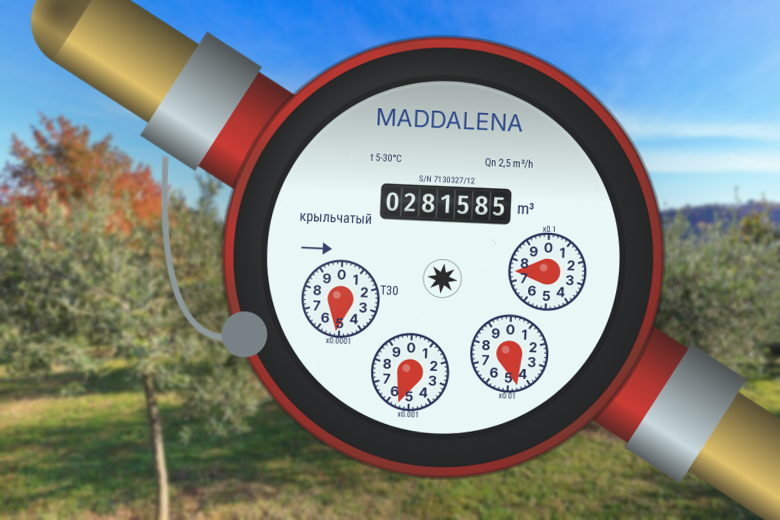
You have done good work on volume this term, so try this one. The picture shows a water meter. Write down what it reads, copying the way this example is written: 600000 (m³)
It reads 281585.7455 (m³)
